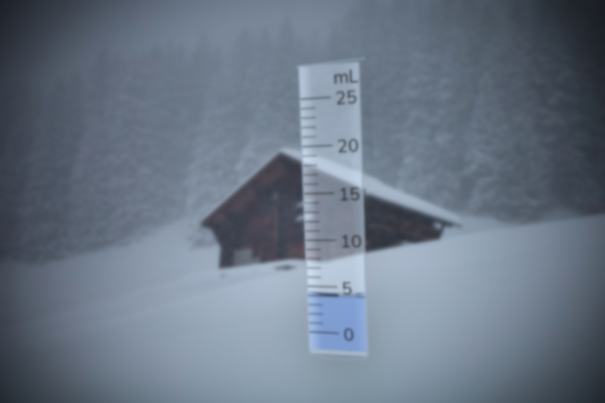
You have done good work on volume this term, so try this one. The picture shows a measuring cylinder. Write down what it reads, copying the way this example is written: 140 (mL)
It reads 4 (mL)
